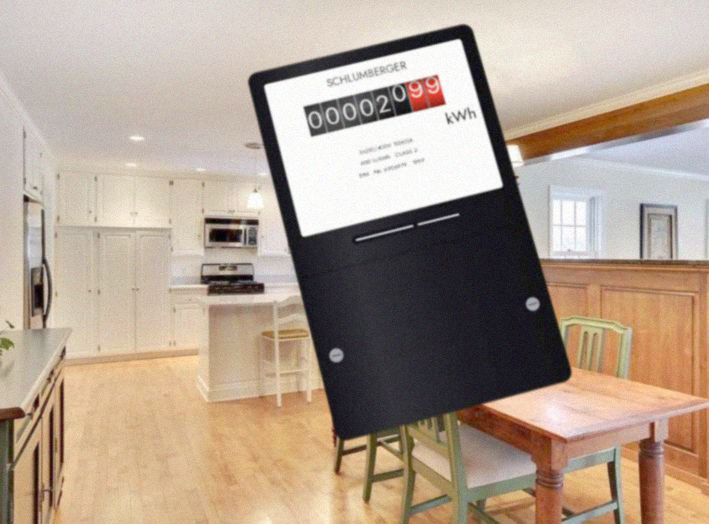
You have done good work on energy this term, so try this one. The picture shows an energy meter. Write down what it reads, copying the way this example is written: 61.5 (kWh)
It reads 20.99 (kWh)
